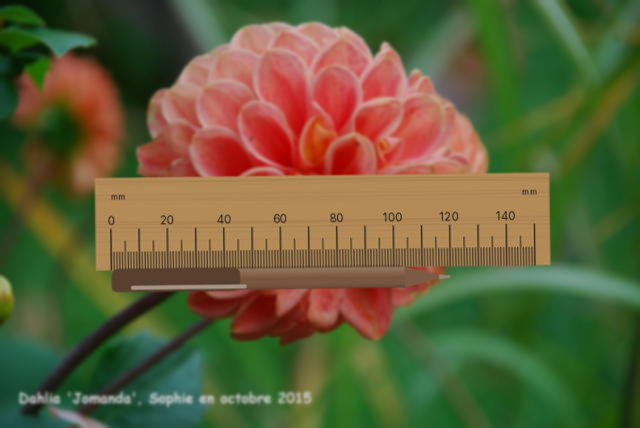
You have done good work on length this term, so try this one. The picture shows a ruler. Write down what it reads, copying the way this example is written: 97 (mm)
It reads 120 (mm)
